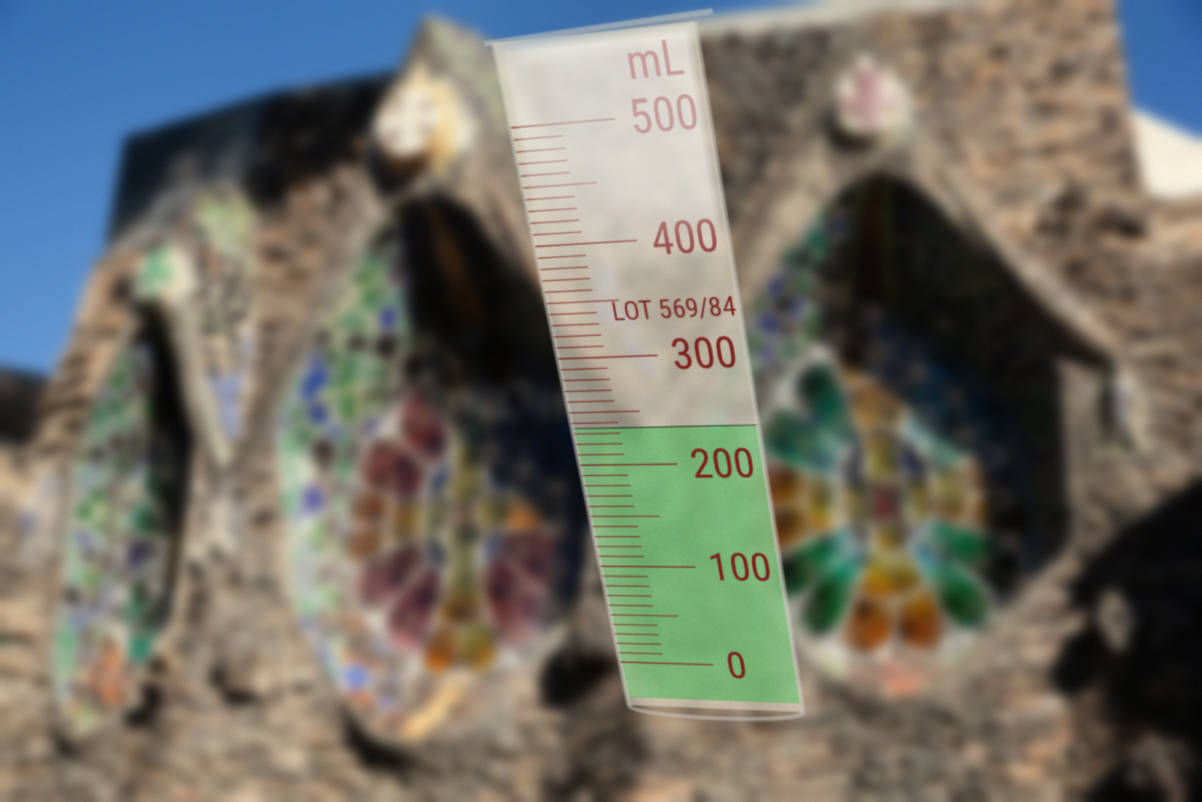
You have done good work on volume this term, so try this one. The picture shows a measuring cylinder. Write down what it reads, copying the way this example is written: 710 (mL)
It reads 235 (mL)
